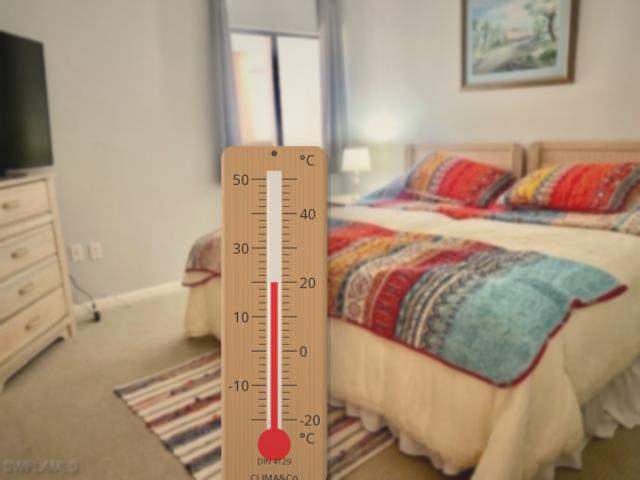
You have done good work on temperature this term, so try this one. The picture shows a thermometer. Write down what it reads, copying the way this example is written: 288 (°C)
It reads 20 (°C)
